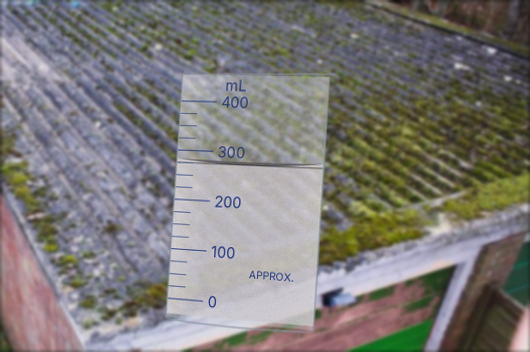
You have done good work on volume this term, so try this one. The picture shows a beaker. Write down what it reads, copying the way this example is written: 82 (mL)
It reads 275 (mL)
